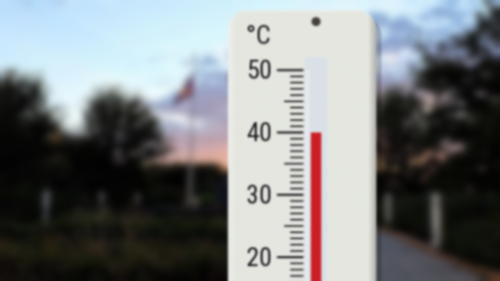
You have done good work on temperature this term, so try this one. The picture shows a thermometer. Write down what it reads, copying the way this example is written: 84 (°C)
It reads 40 (°C)
